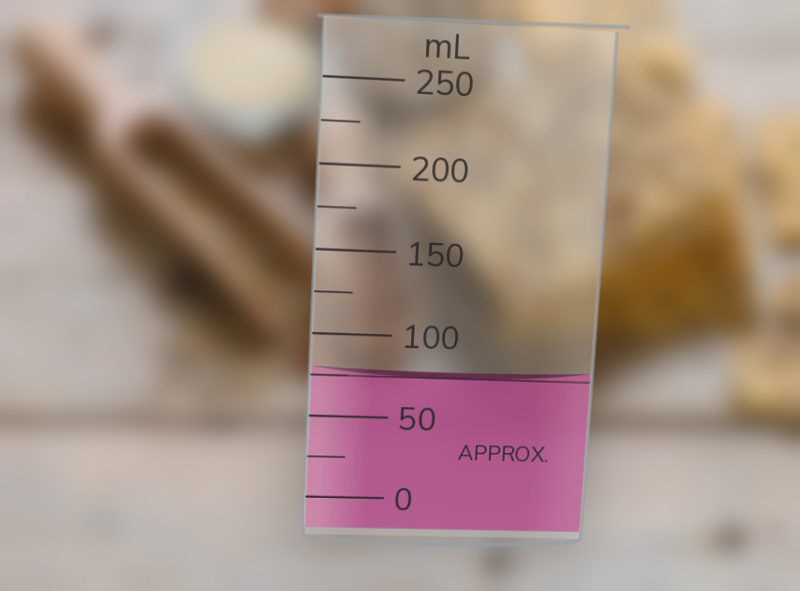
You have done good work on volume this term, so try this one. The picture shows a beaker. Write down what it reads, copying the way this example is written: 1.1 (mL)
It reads 75 (mL)
